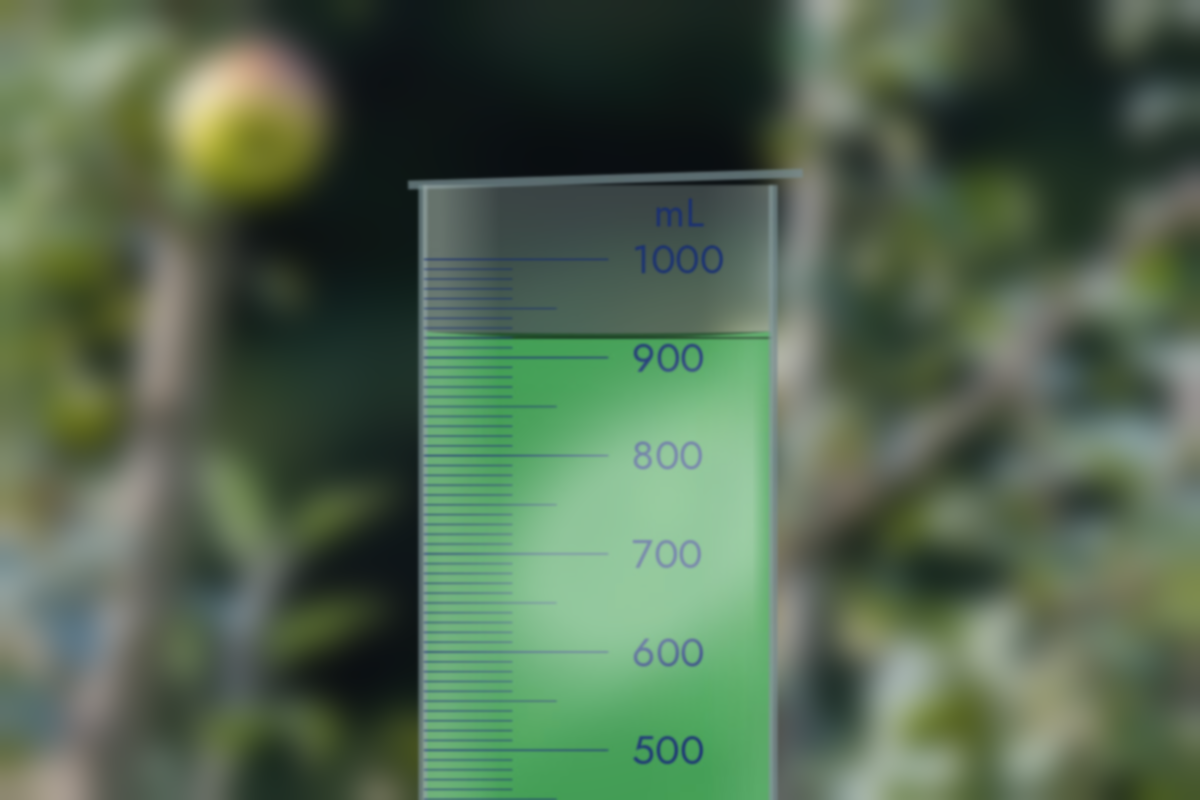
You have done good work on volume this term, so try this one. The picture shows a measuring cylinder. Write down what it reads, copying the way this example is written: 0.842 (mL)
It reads 920 (mL)
